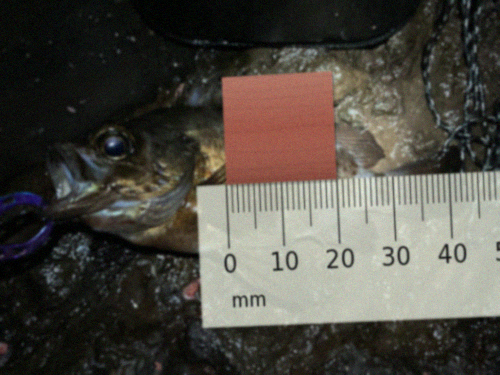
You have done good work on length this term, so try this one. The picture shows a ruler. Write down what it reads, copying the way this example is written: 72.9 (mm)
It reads 20 (mm)
